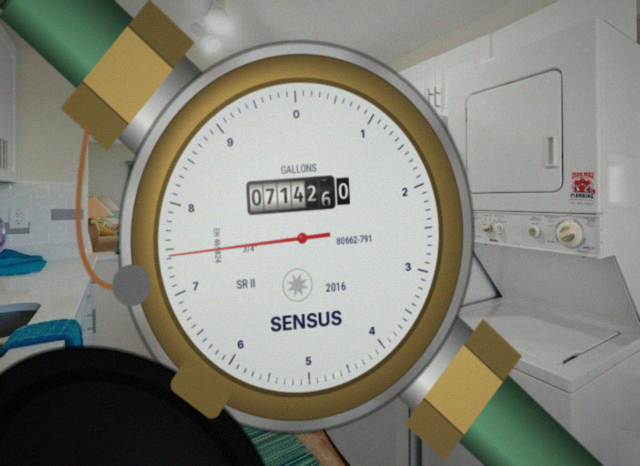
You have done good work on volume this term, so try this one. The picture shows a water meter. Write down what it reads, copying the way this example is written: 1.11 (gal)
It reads 714257.4 (gal)
